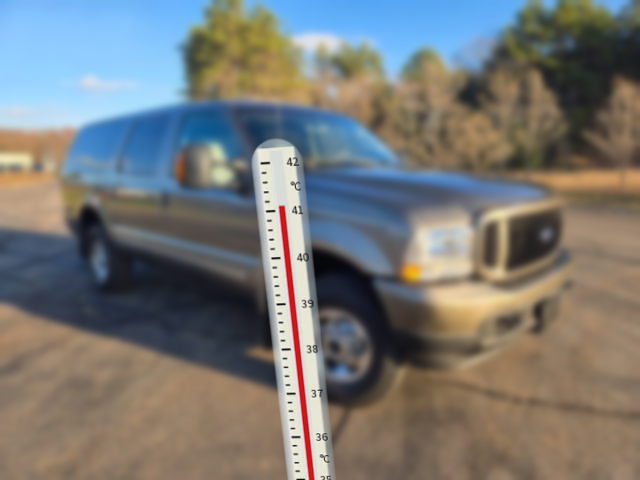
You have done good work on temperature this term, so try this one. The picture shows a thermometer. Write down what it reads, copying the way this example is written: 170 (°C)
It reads 41.1 (°C)
